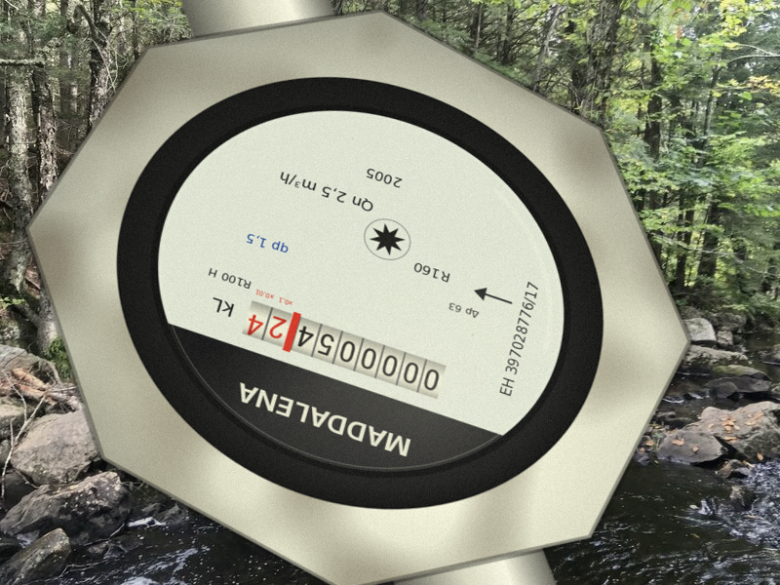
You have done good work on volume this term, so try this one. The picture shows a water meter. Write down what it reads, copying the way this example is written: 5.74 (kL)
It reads 54.24 (kL)
